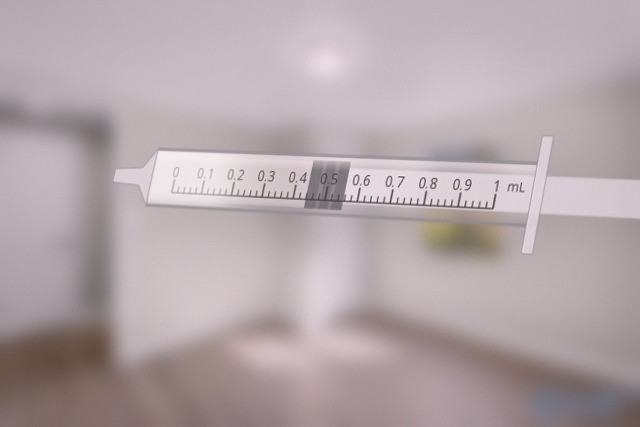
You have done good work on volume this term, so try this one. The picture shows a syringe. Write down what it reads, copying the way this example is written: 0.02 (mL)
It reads 0.44 (mL)
